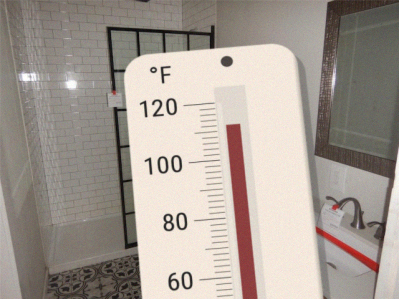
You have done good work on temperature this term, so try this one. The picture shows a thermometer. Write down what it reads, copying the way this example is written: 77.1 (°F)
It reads 112 (°F)
